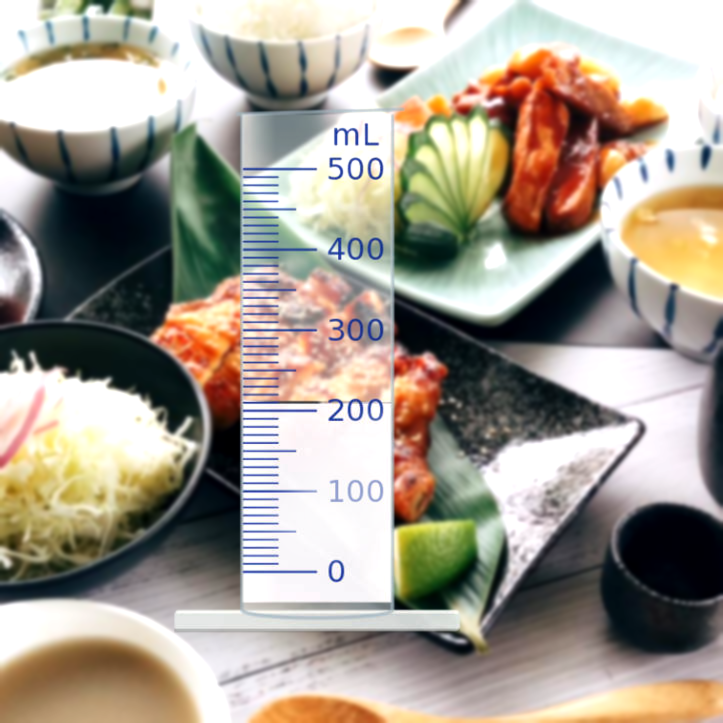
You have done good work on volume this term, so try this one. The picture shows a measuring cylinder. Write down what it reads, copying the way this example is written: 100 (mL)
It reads 210 (mL)
